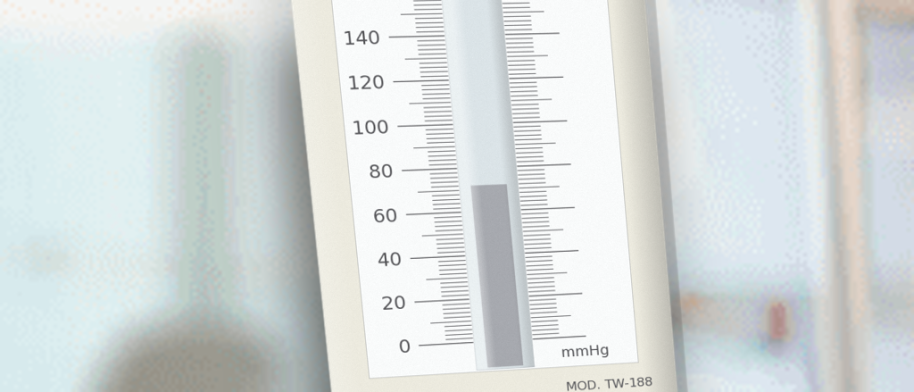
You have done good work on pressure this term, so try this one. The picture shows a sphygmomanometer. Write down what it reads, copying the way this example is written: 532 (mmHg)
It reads 72 (mmHg)
